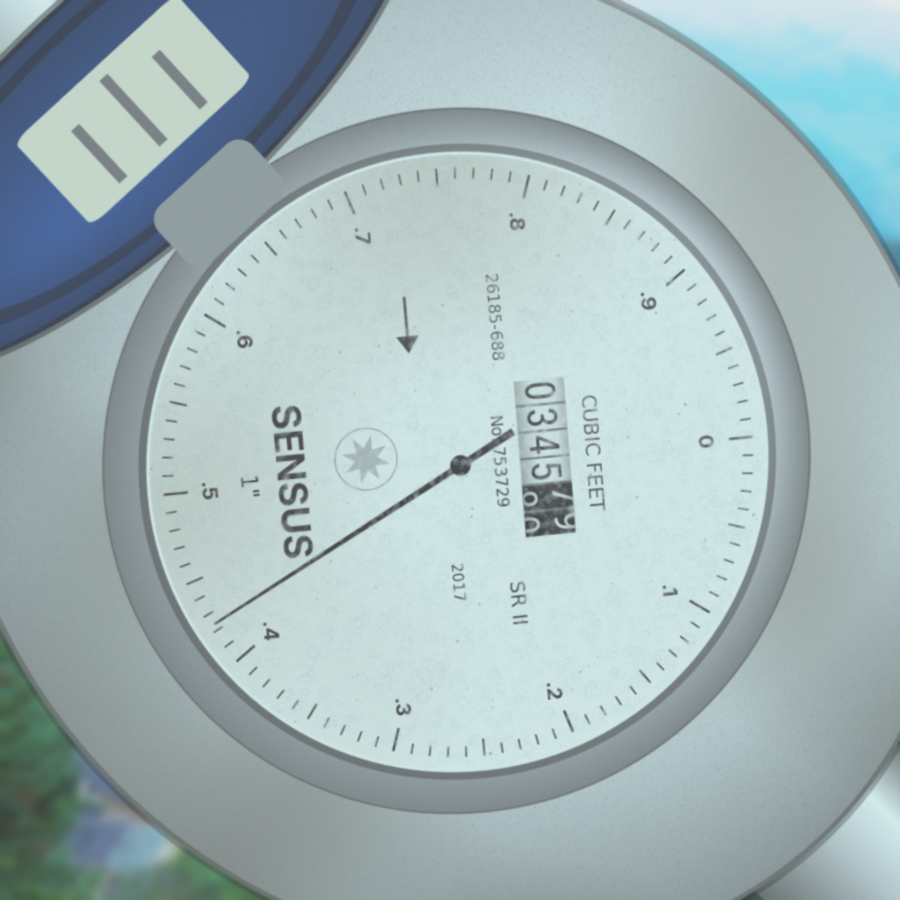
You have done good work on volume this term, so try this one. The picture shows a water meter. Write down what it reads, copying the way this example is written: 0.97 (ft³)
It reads 34579.42 (ft³)
